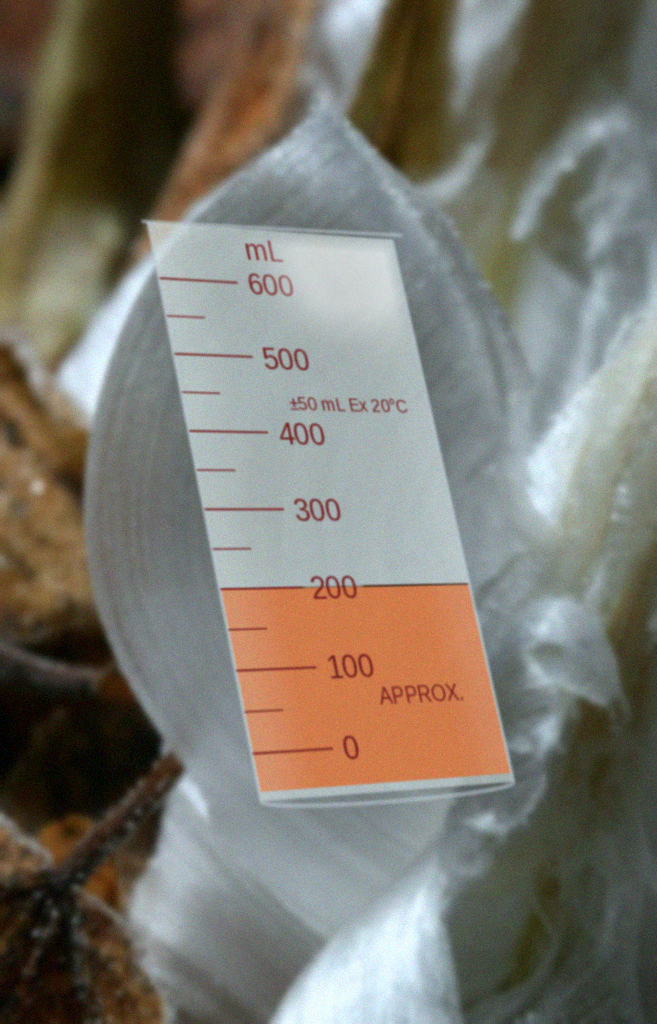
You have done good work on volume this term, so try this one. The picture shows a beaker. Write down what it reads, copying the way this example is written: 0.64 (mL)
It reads 200 (mL)
